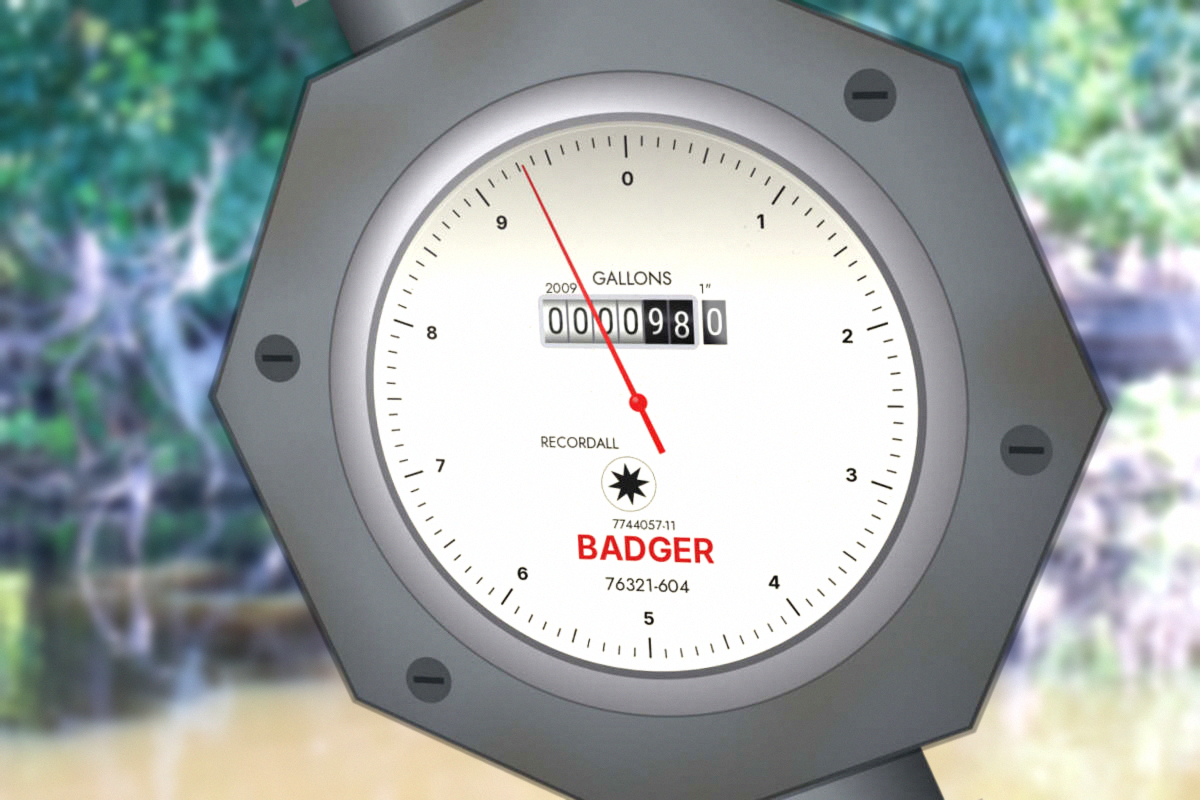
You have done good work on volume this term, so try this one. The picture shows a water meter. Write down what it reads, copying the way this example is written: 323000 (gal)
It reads 979.3 (gal)
